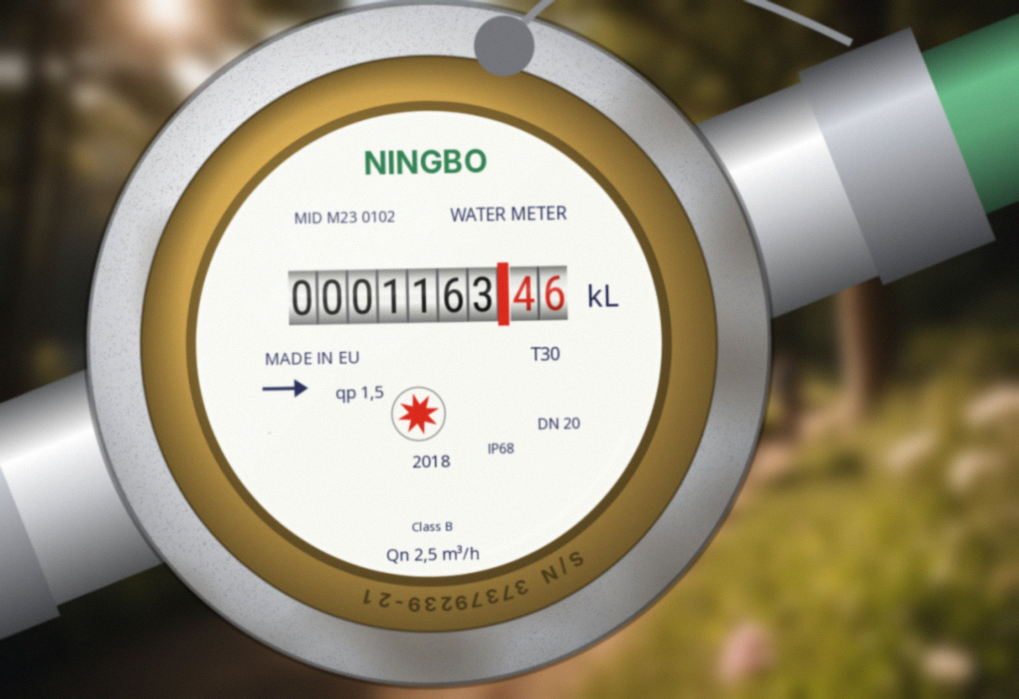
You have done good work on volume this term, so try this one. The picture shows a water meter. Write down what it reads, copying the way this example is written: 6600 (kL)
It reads 1163.46 (kL)
